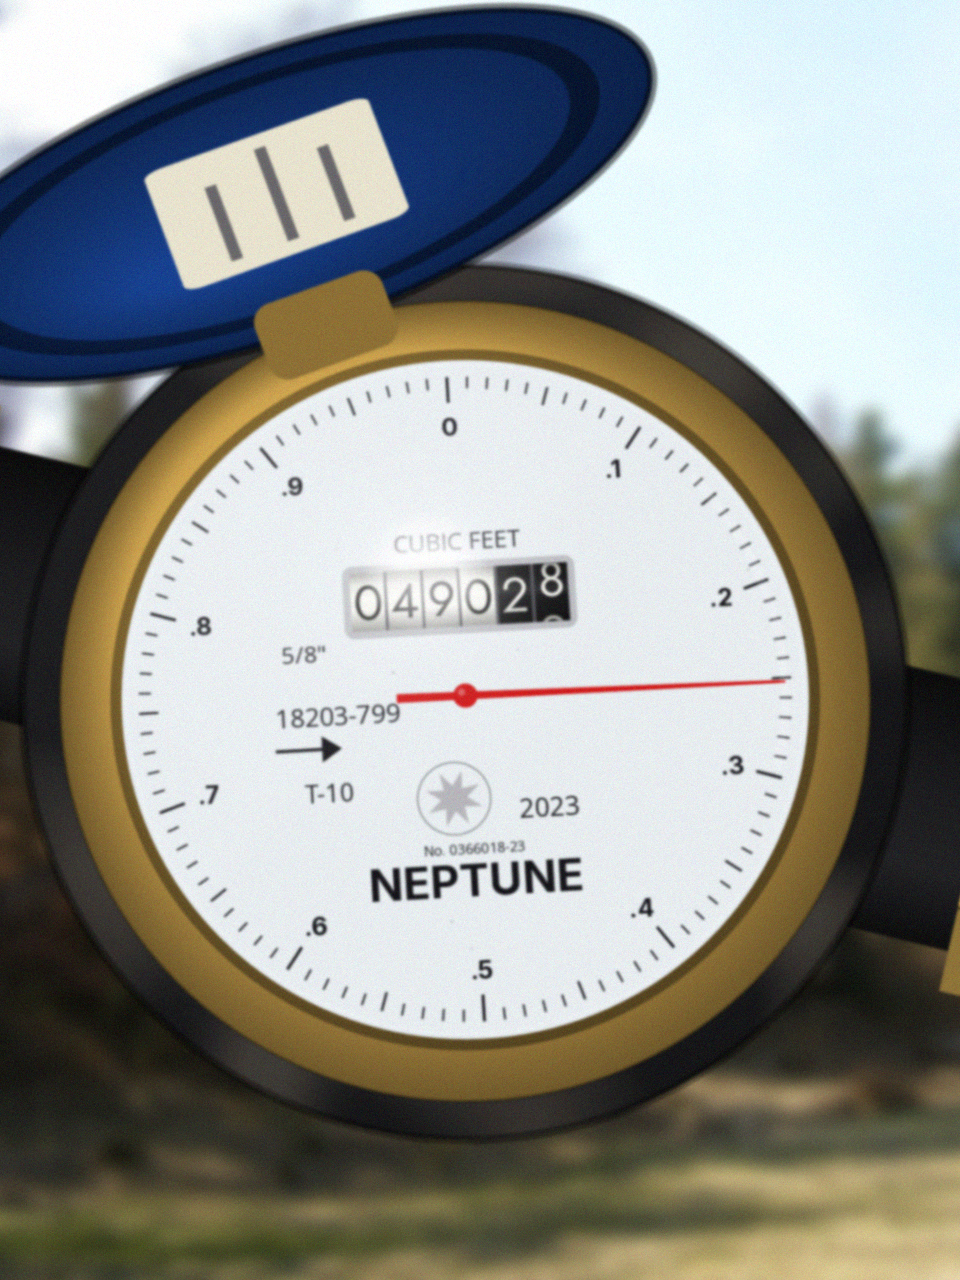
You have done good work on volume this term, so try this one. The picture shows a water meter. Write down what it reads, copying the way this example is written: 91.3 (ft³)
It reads 49028.25 (ft³)
